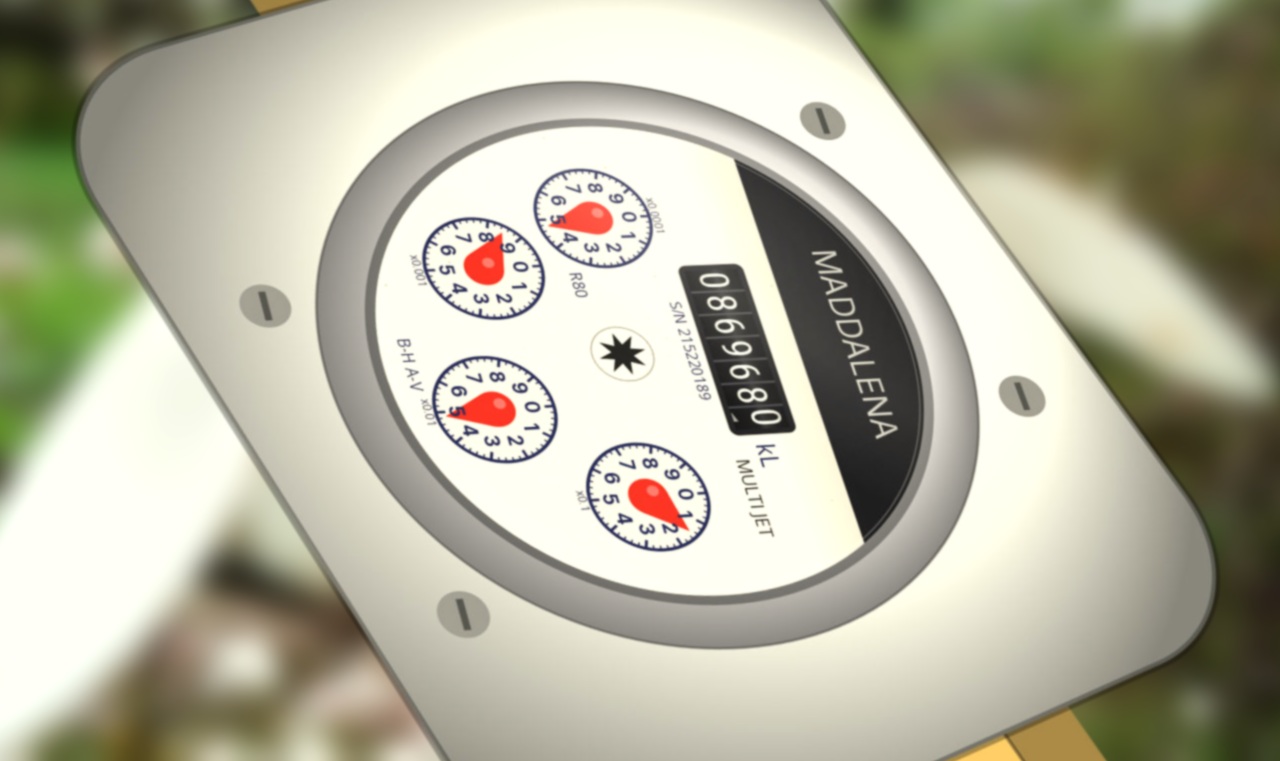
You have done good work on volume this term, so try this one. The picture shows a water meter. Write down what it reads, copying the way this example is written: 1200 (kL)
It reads 869680.1484 (kL)
